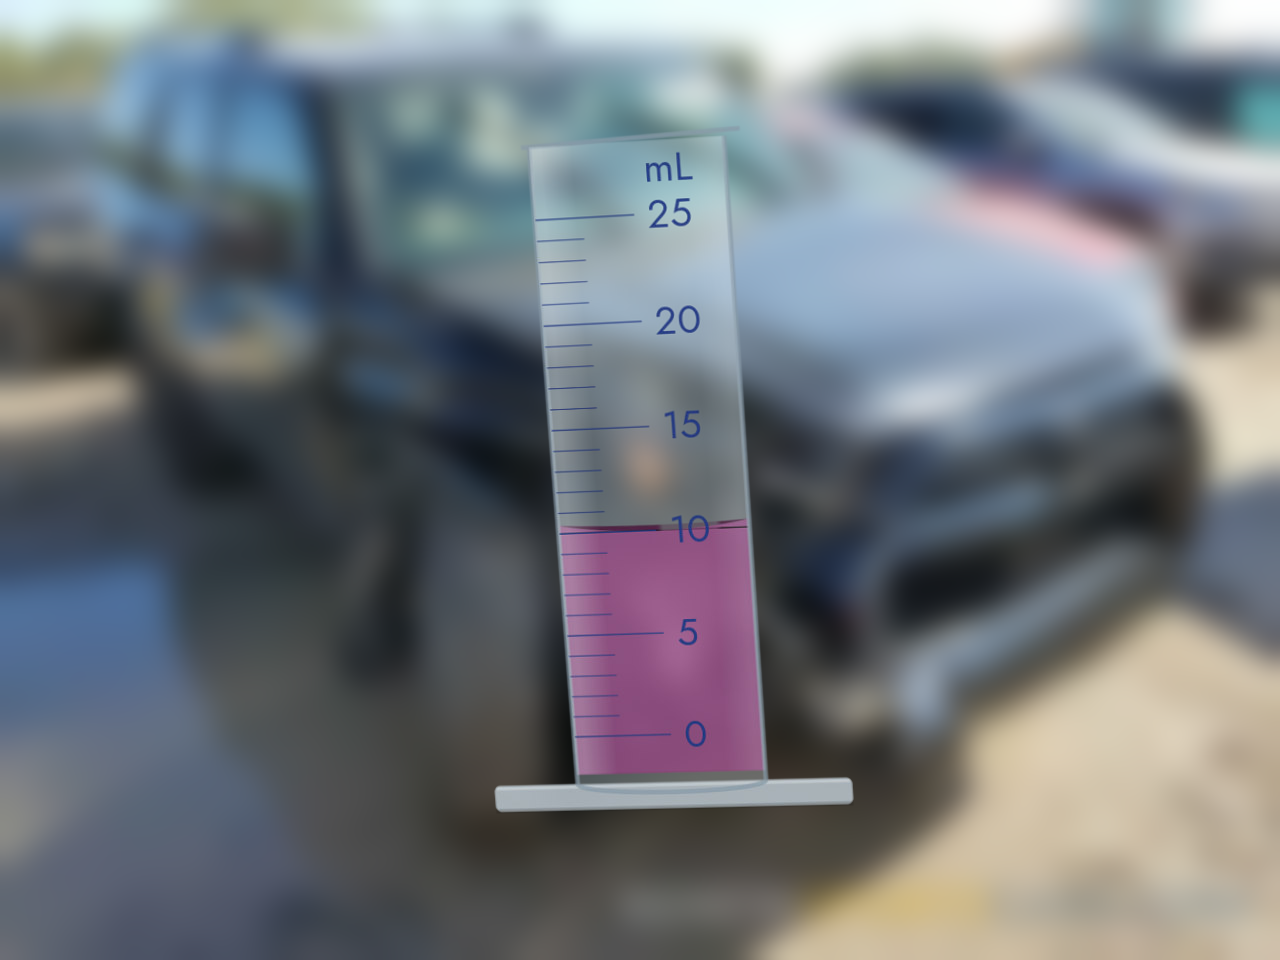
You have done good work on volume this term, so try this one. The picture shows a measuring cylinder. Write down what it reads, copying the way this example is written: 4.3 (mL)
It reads 10 (mL)
